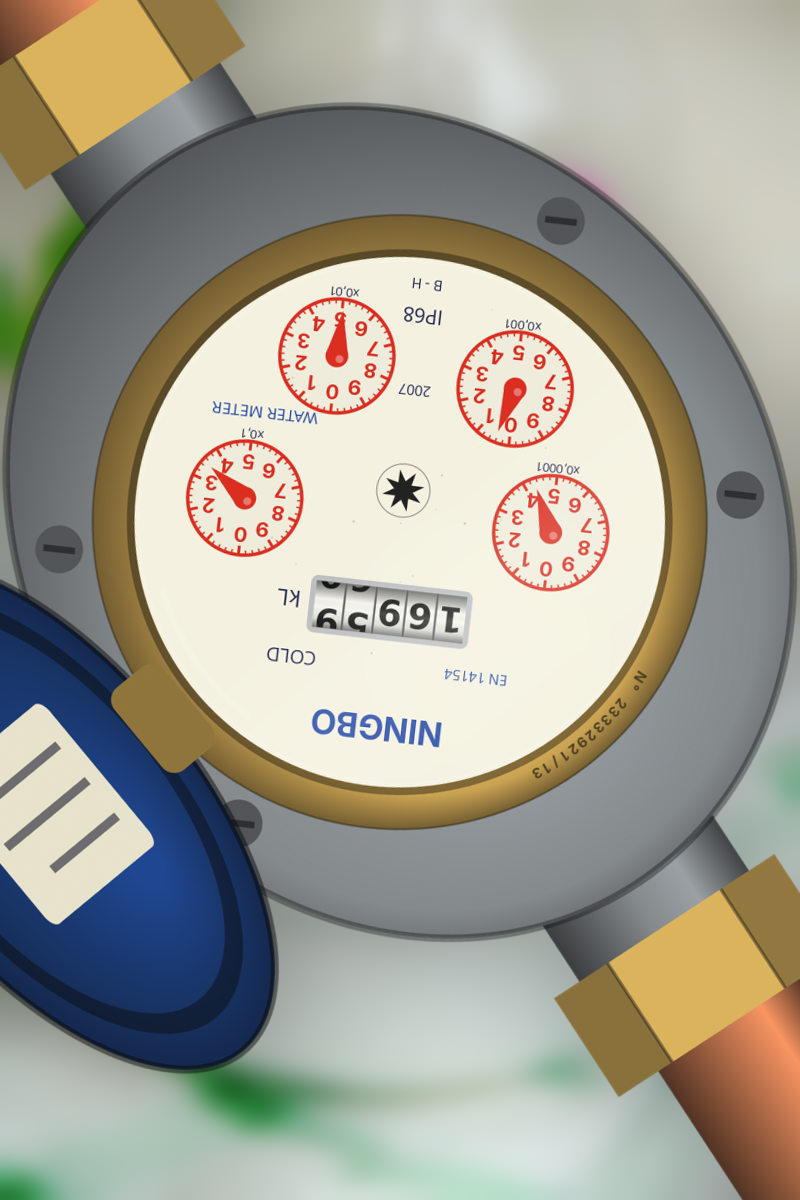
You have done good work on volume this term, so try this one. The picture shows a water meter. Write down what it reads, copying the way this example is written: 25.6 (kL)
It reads 16959.3504 (kL)
